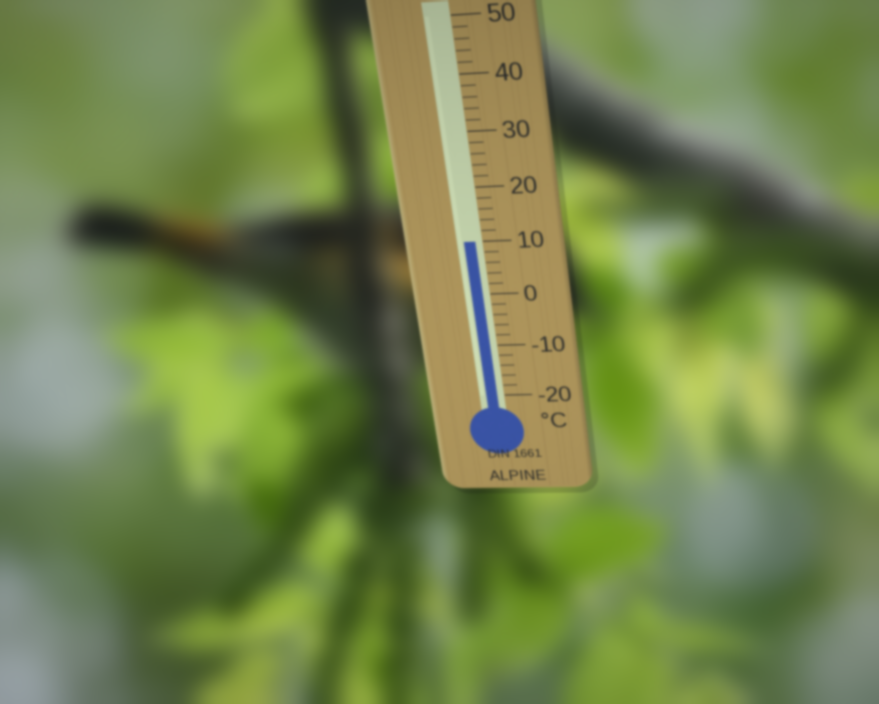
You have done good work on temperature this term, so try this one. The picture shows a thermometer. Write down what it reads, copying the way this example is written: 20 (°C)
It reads 10 (°C)
